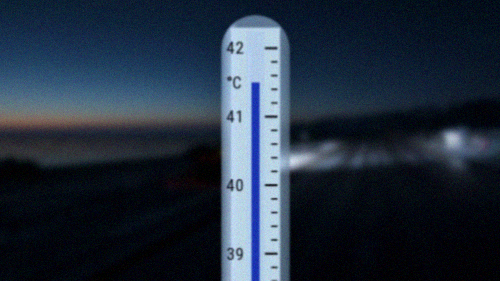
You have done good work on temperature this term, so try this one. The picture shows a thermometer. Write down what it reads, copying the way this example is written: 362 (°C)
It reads 41.5 (°C)
